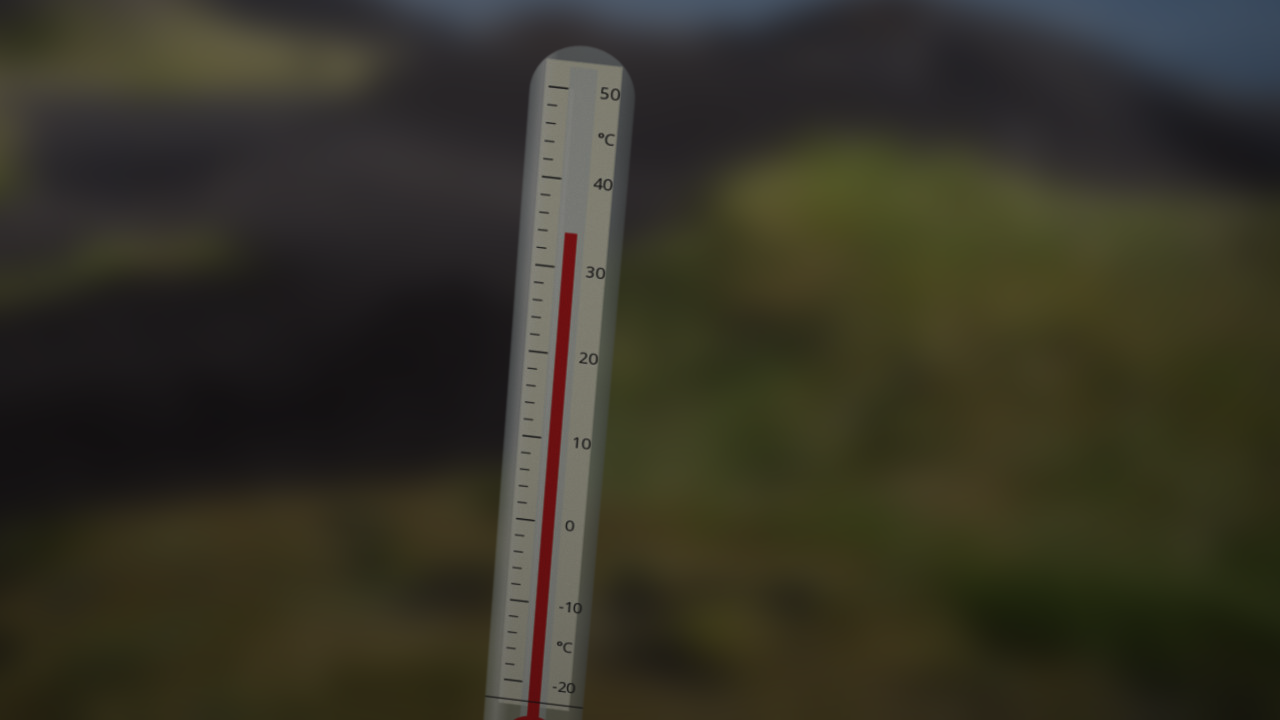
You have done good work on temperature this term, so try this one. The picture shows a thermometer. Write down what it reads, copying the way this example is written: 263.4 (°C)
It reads 34 (°C)
